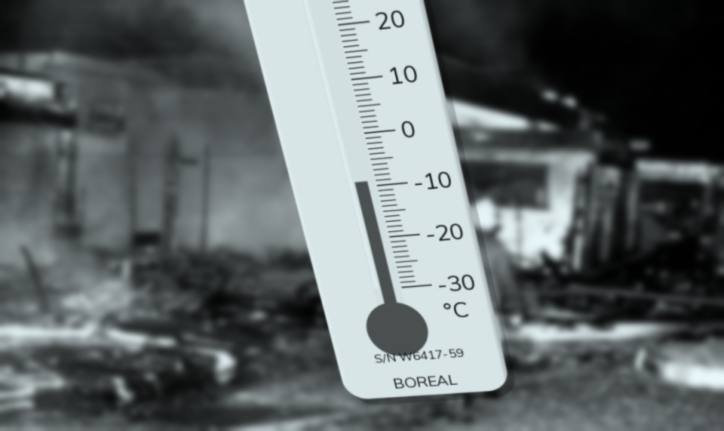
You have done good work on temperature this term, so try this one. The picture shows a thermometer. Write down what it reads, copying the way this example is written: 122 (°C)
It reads -9 (°C)
